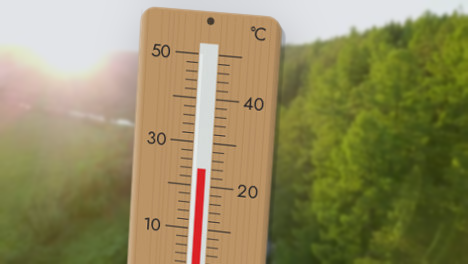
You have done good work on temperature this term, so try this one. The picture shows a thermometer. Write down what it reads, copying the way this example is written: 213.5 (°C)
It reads 24 (°C)
